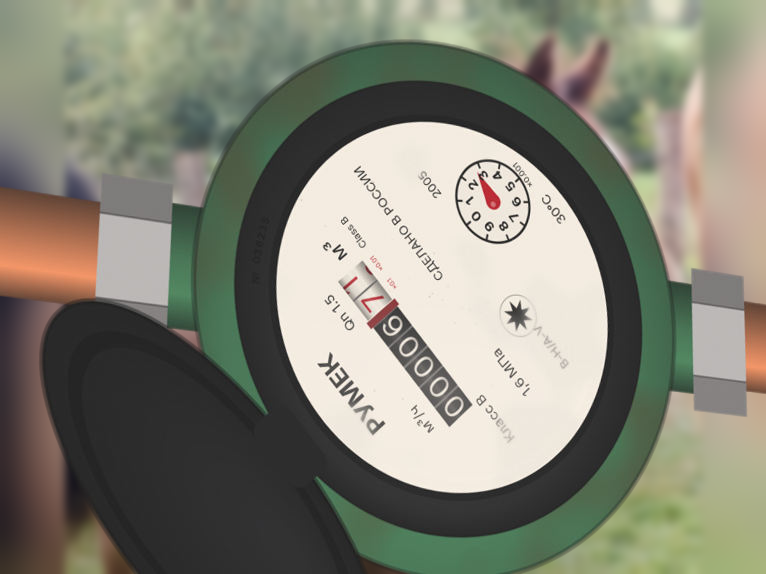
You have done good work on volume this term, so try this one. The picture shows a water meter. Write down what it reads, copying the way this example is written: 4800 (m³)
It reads 6.712 (m³)
